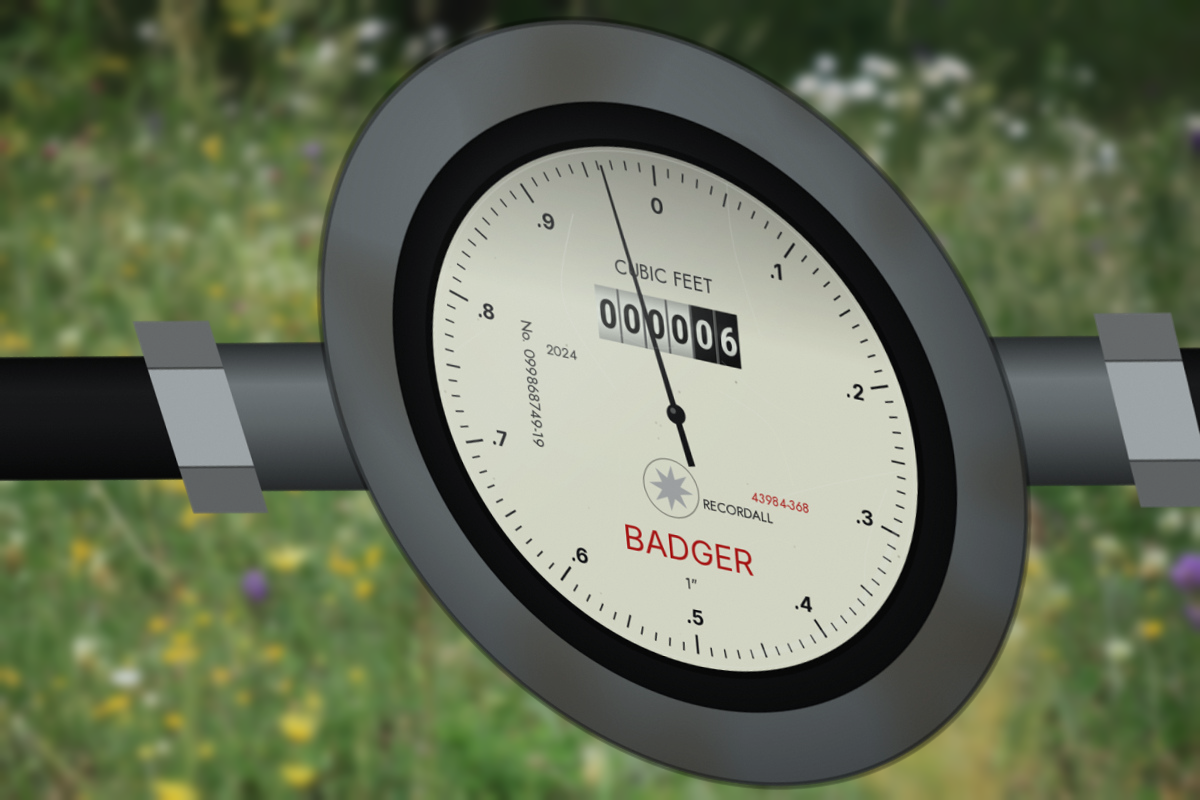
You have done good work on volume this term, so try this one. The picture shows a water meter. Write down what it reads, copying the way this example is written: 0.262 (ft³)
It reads 5.96 (ft³)
